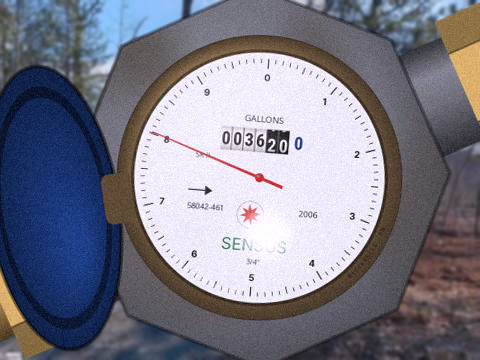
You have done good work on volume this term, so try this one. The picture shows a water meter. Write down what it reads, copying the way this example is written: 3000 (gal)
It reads 36198.0 (gal)
